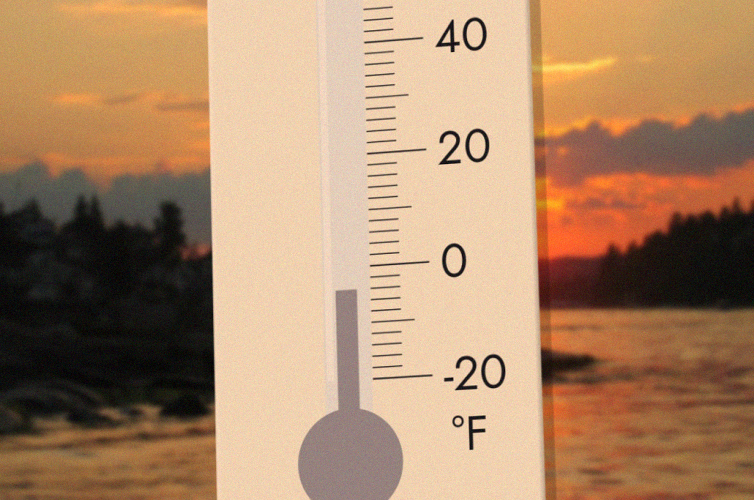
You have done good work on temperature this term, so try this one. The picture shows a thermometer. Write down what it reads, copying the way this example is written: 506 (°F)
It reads -4 (°F)
